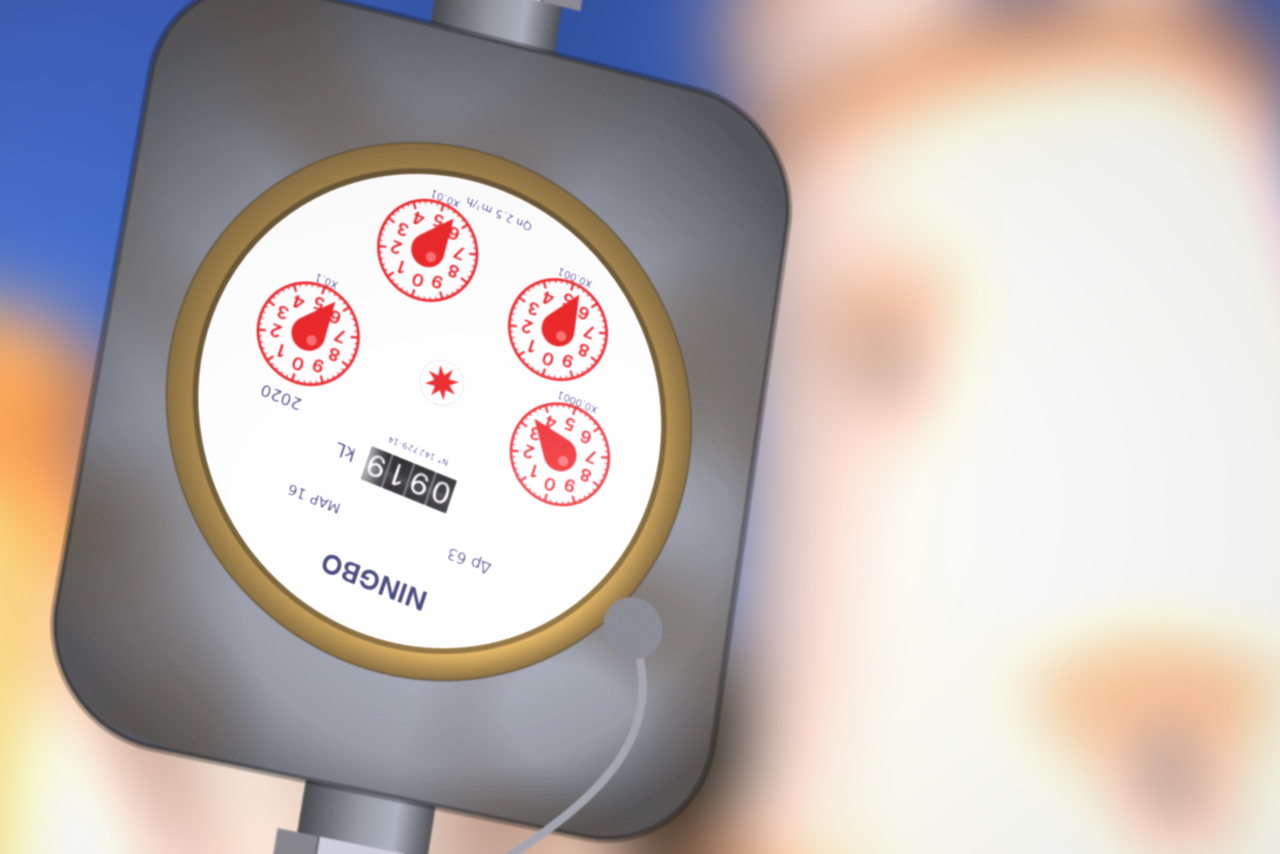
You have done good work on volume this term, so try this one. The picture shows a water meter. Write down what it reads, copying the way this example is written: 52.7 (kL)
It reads 919.5553 (kL)
